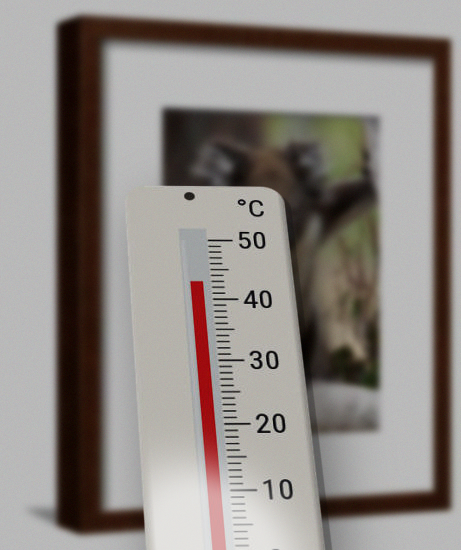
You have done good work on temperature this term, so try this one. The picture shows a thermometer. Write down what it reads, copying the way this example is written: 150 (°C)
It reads 43 (°C)
